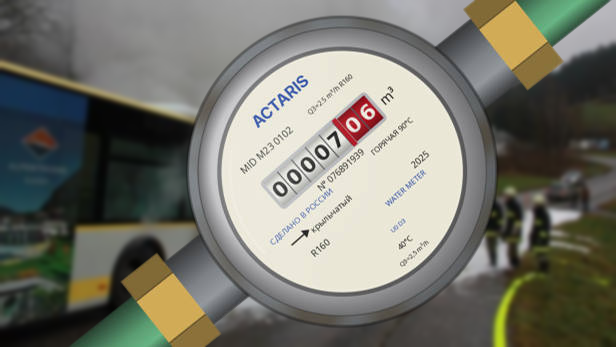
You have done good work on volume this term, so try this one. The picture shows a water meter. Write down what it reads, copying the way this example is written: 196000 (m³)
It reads 7.06 (m³)
